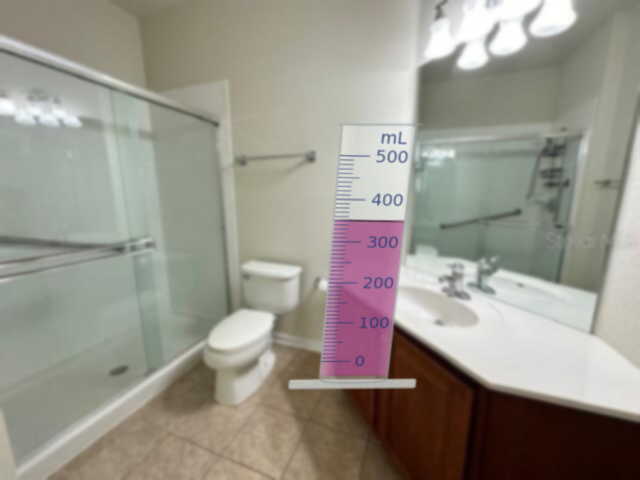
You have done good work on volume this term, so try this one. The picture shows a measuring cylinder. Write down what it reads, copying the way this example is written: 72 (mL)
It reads 350 (mL)
